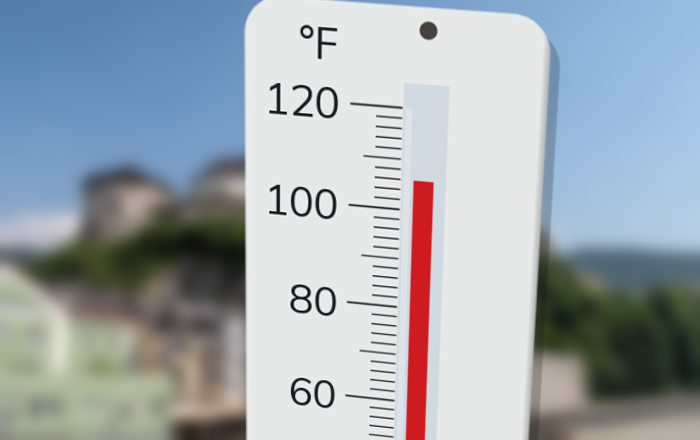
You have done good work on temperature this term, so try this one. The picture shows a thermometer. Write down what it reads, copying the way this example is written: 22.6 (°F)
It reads 106 (°F)
